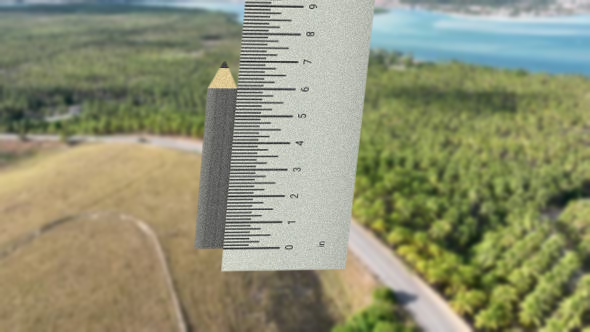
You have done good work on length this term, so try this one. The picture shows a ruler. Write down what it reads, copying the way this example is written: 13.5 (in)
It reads 7 (in)
